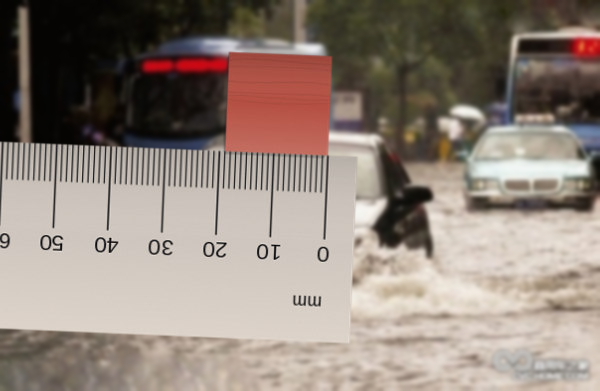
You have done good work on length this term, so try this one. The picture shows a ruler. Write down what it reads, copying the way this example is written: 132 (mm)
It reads 19 (mm)
